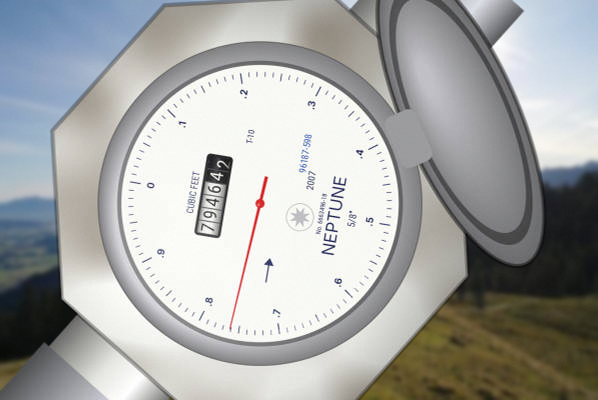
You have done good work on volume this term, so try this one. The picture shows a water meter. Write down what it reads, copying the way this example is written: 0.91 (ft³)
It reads 794641.76 (ft³)
